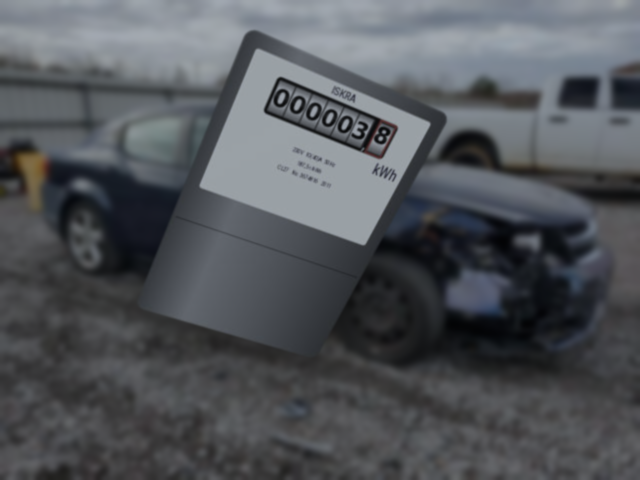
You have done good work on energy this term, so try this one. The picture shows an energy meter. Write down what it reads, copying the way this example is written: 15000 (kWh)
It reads 3.8 (kWh)
